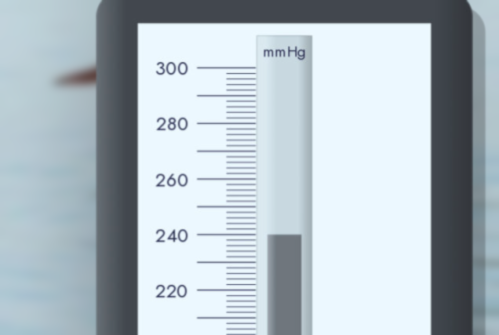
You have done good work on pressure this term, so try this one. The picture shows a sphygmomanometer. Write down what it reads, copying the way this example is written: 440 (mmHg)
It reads 240 (mmHg)
